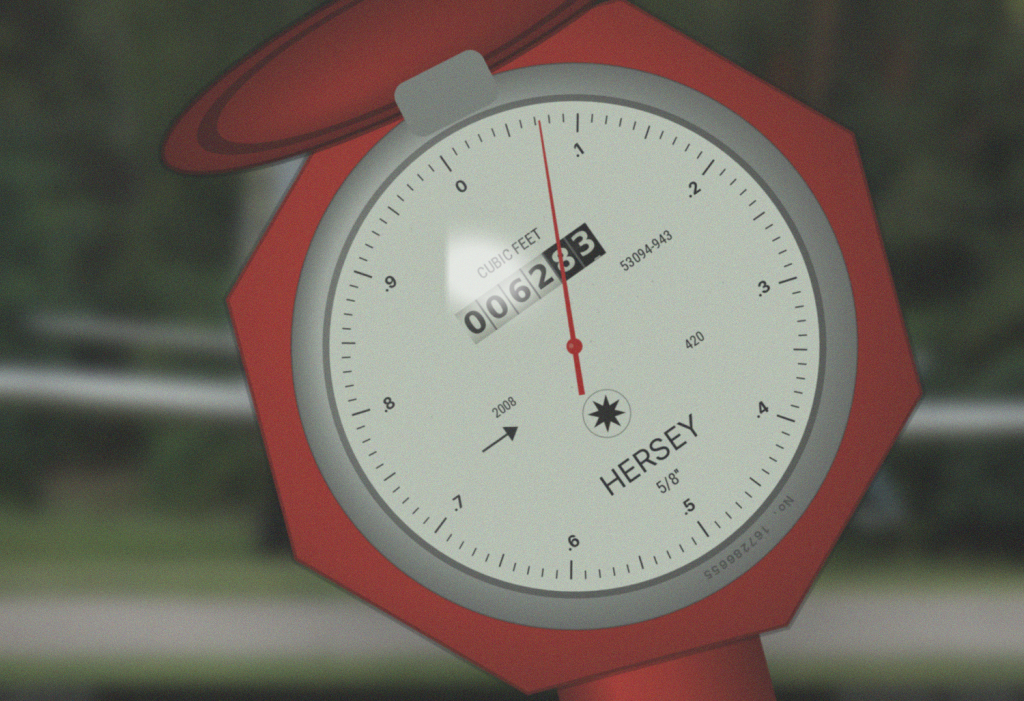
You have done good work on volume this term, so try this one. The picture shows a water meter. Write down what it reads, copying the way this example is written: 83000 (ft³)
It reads 6283.07 (ft³)
